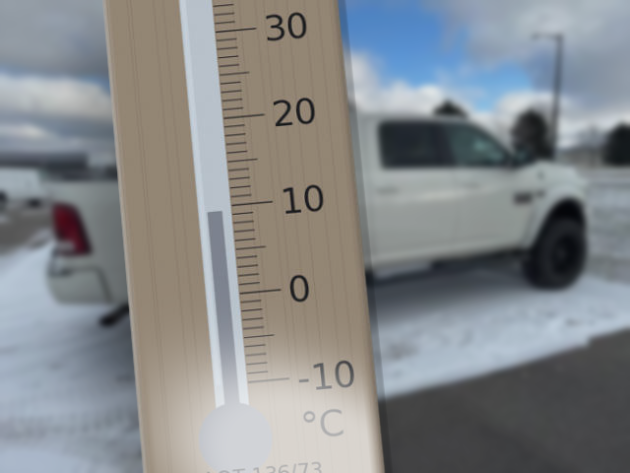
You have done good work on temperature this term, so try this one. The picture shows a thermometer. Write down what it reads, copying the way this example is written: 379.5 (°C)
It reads 9.5 (°C)
